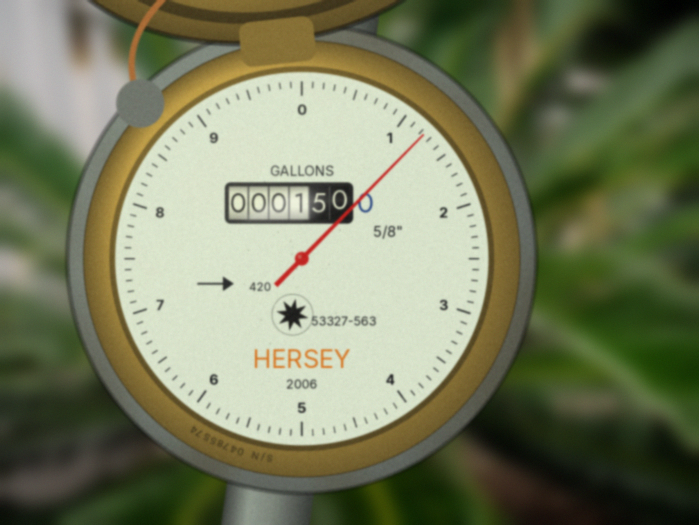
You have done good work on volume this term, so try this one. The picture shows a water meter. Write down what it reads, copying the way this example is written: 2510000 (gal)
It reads 1501.2 (gal)
